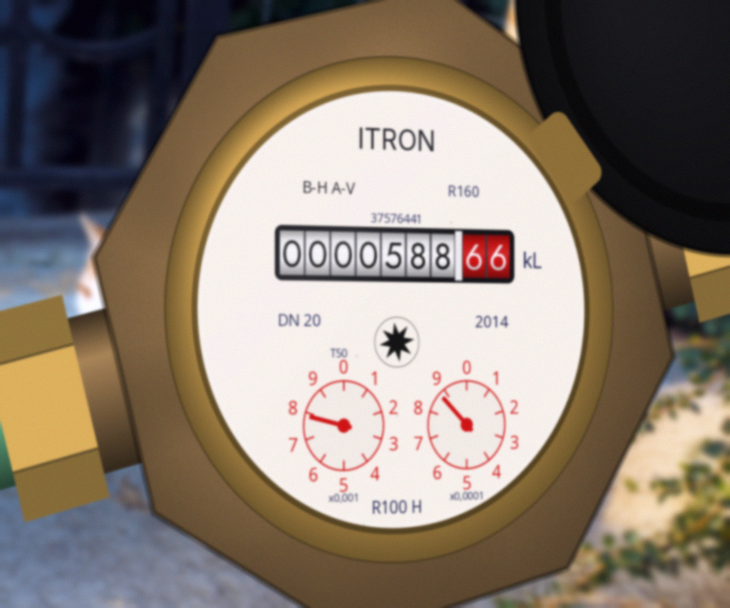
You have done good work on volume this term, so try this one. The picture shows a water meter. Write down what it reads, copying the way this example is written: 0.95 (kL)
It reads 588.6678 (kL)
